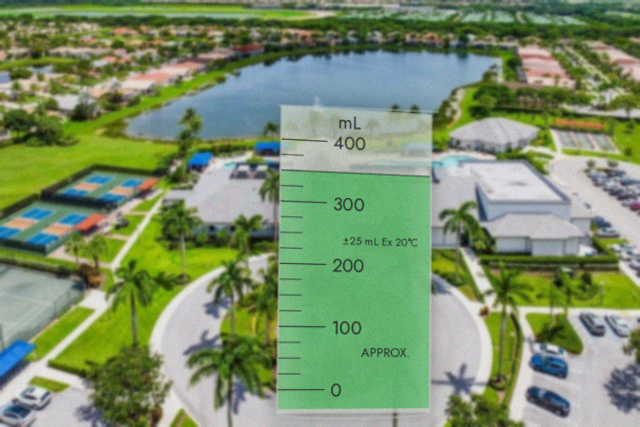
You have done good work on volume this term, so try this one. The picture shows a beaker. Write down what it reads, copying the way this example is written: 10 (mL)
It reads 350 (mL)
